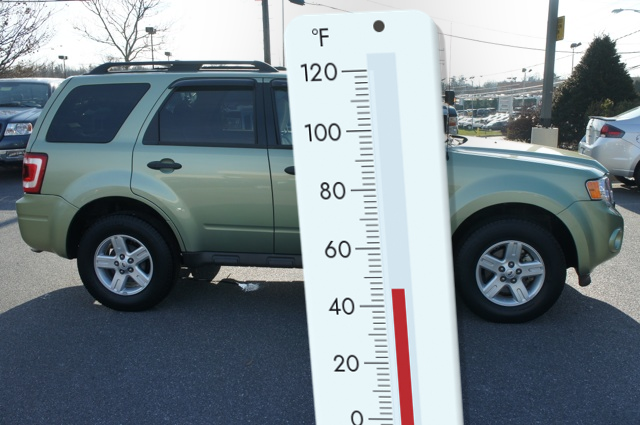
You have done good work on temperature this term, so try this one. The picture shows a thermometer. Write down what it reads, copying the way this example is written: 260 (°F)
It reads 46 (°F)
